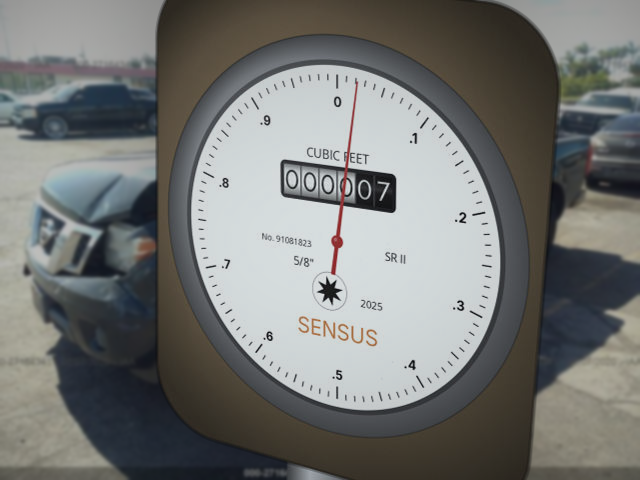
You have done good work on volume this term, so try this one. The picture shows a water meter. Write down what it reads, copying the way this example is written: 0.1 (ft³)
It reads 7.02 (ft³)
